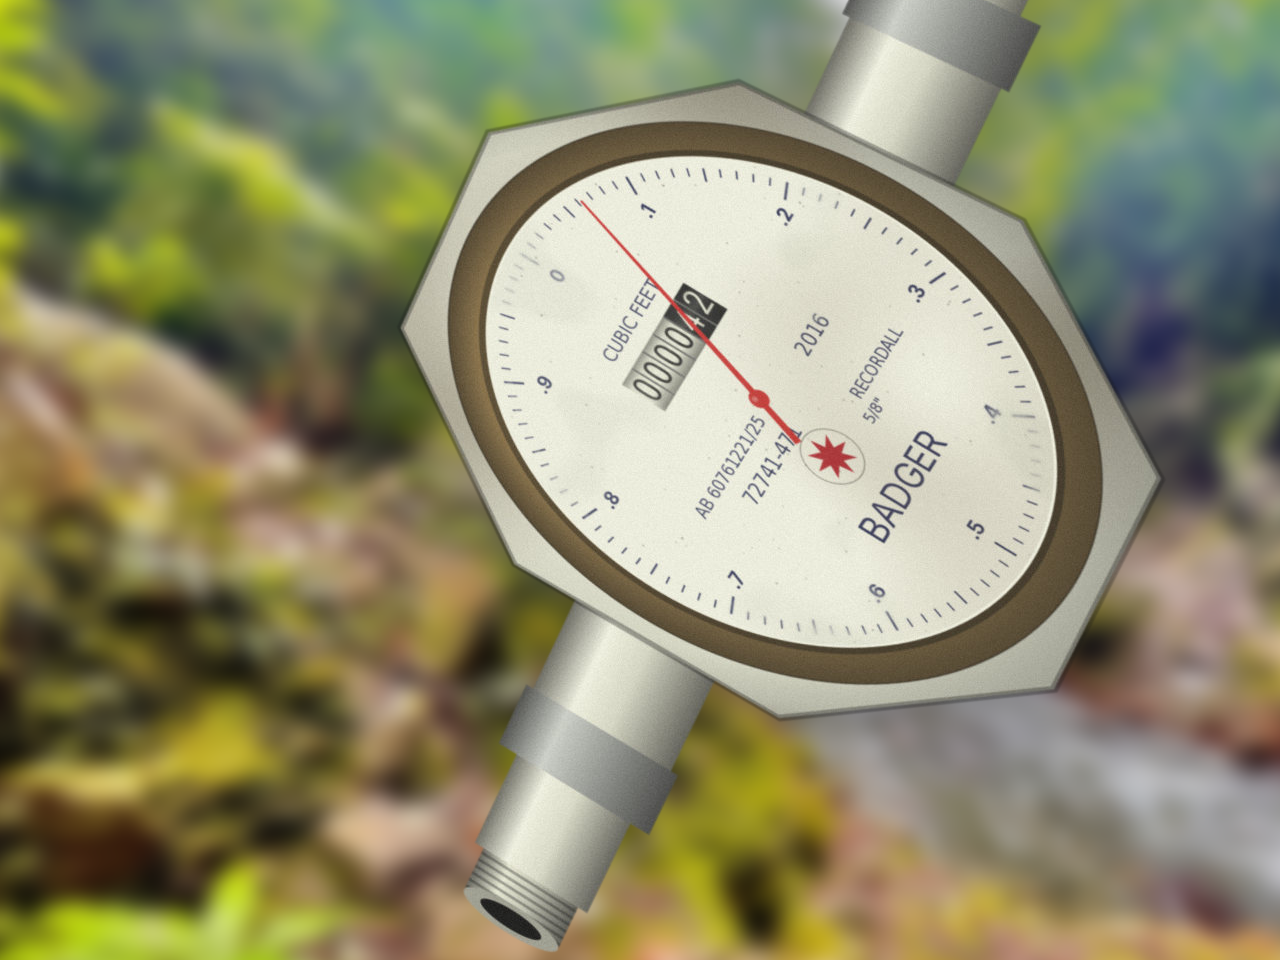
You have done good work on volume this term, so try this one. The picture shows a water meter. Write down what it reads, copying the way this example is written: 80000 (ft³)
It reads 42.06 (ft³)
